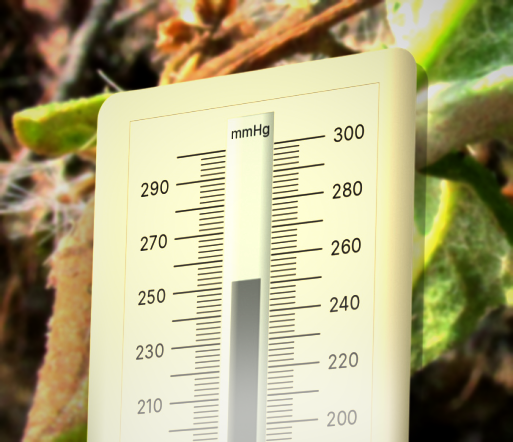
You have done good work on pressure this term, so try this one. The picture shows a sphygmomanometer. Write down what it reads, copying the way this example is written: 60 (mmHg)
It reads 252 (mmHg)
